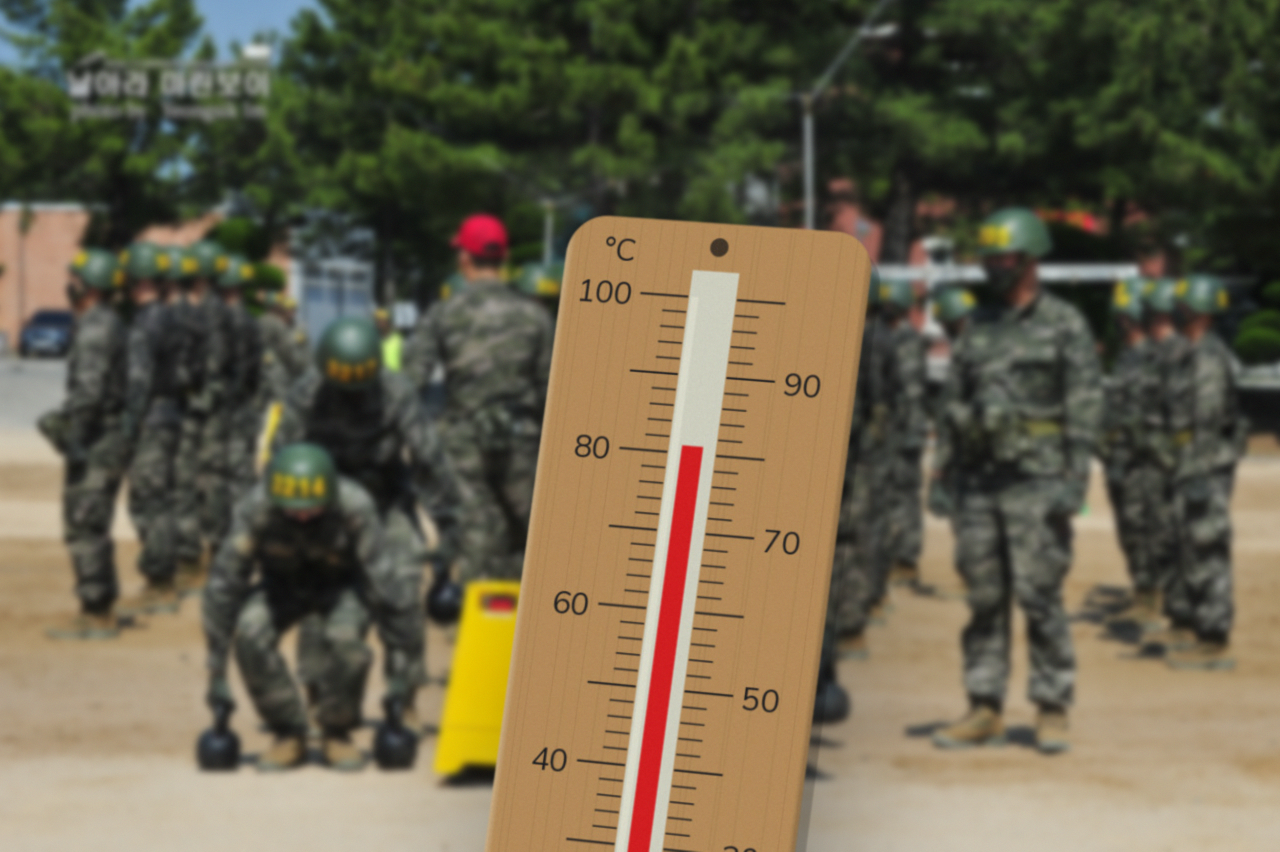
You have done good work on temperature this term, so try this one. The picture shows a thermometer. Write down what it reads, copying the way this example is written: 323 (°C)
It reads 81 (°C)
